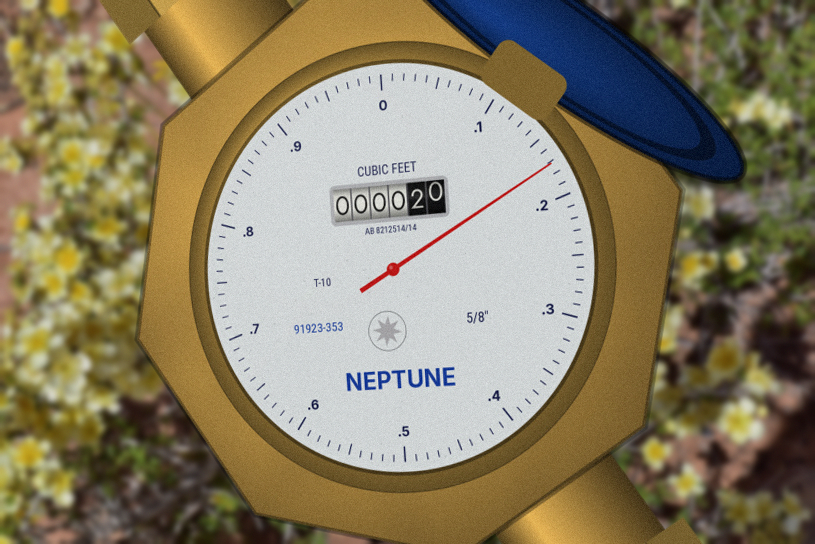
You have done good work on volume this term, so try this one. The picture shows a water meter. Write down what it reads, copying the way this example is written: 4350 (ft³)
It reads 20.17 (ft³)
